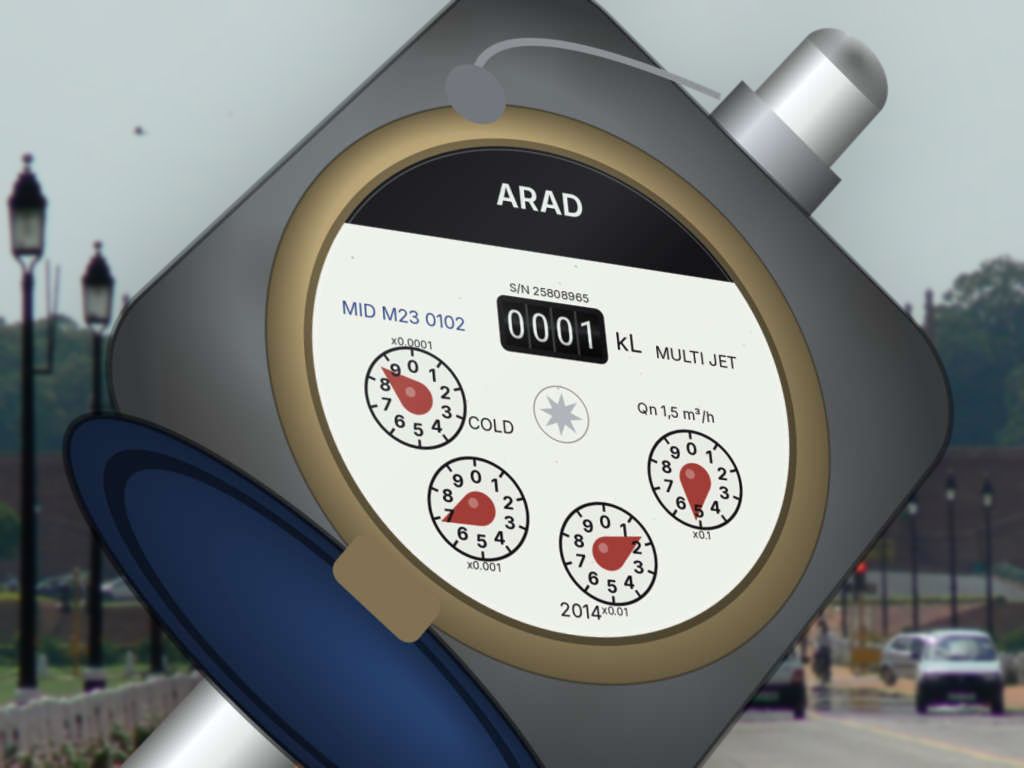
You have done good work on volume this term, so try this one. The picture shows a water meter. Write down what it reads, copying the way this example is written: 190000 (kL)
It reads 1.5168 (kL)
